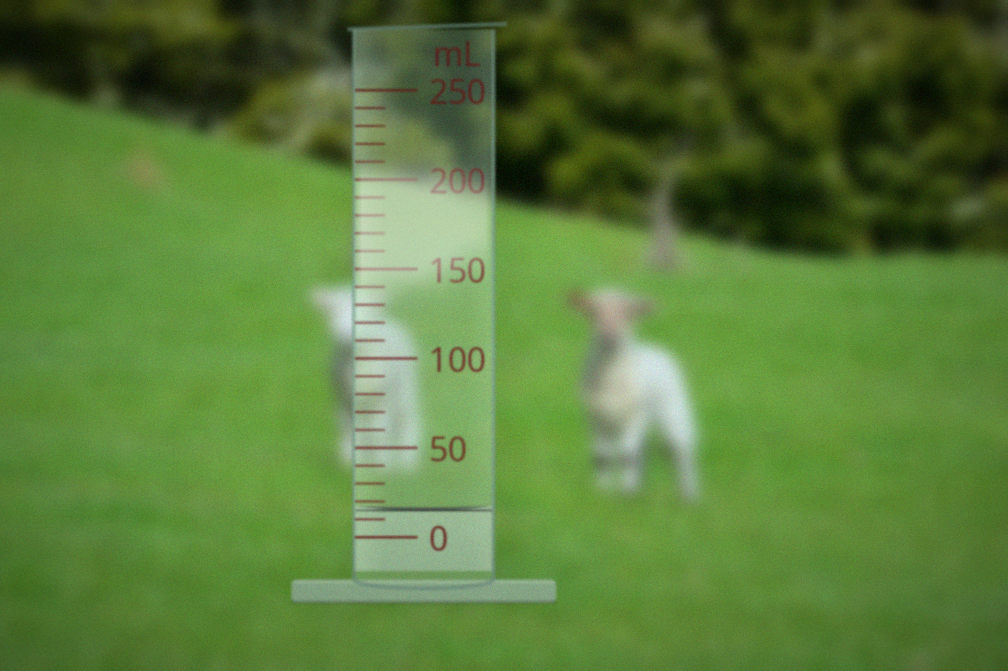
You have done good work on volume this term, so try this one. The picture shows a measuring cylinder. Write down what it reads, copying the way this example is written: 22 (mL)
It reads 15 (mL)
